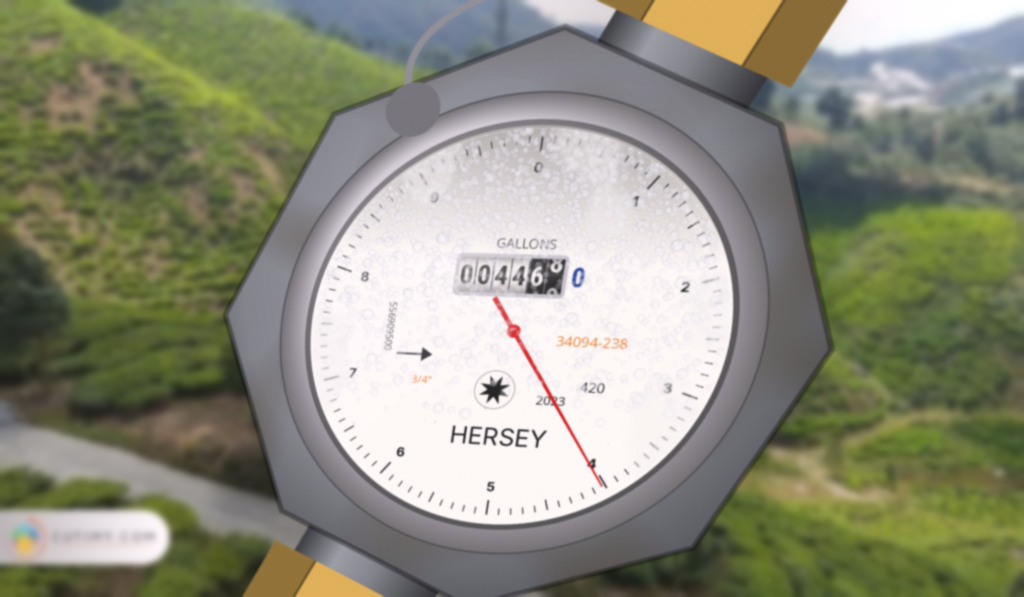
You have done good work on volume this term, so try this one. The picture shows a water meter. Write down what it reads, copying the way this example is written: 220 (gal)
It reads 44684.0 (gal)
